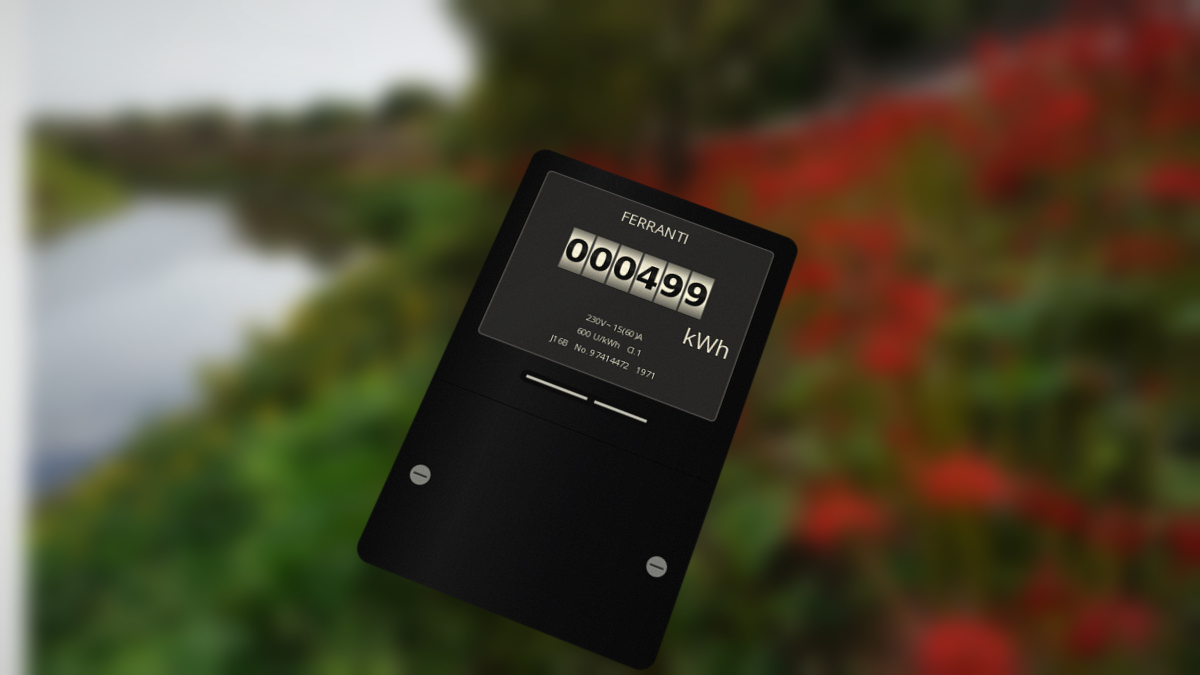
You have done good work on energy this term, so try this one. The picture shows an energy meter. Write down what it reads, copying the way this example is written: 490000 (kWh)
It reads 499 (kWh)
